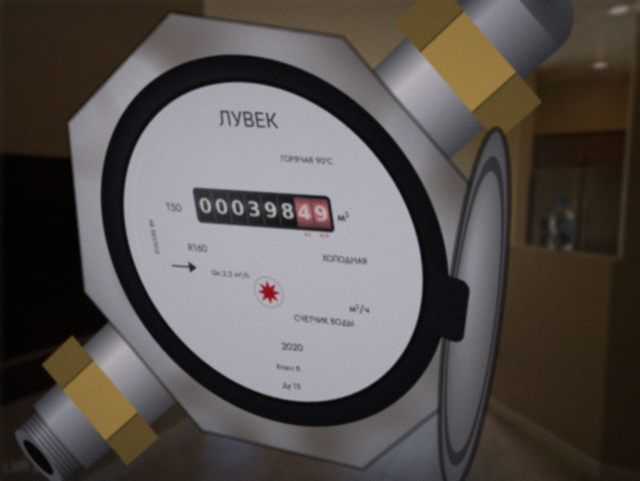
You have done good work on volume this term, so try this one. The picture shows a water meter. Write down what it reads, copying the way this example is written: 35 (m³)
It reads 398.49 (m³)
